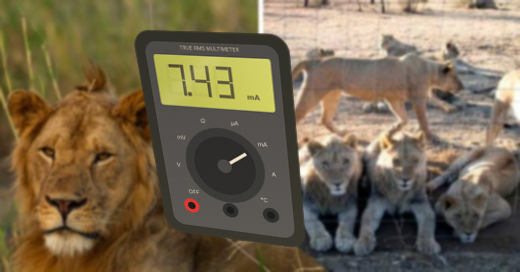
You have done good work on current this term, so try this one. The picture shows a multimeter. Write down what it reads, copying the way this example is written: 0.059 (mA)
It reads 7.43 (mA)
